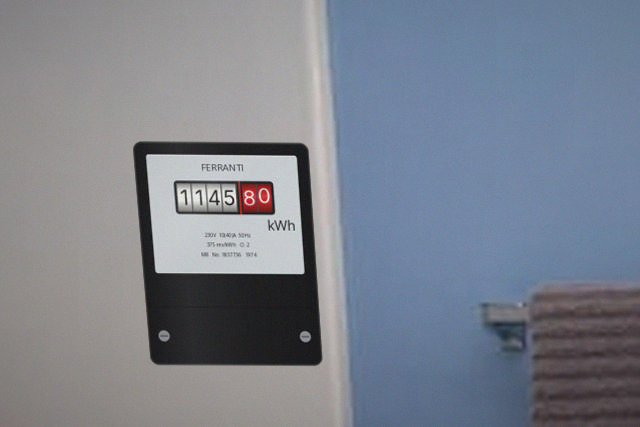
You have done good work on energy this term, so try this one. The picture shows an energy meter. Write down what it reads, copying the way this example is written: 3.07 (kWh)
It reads 1145.80 (kWh)
